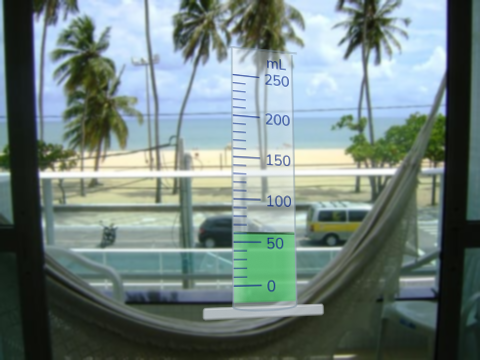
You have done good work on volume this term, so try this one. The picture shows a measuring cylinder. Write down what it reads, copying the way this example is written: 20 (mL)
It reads 60 (mL)
